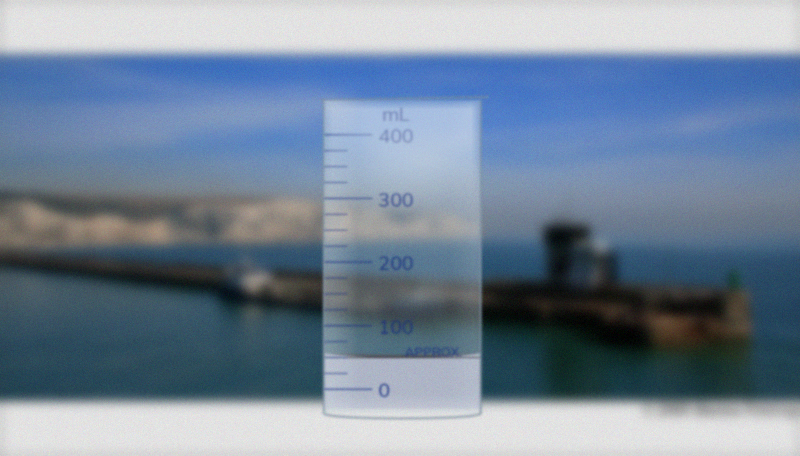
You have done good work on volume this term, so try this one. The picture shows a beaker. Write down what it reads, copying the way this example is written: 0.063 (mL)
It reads 50 (mL)
